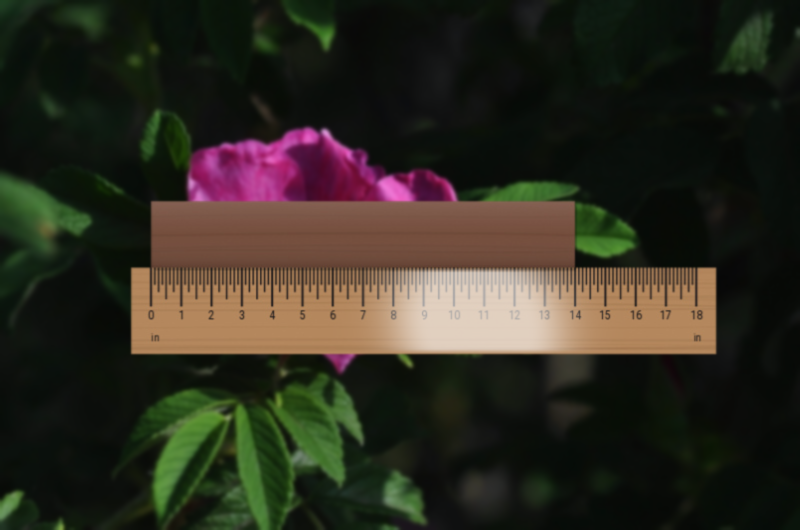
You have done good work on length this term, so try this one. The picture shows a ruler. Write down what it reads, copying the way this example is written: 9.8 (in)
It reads 14 (in)
